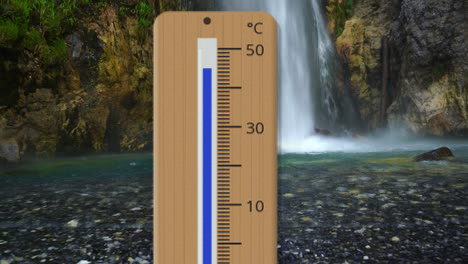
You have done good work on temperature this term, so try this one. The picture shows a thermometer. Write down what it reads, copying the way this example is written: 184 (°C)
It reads 45 (°C)
